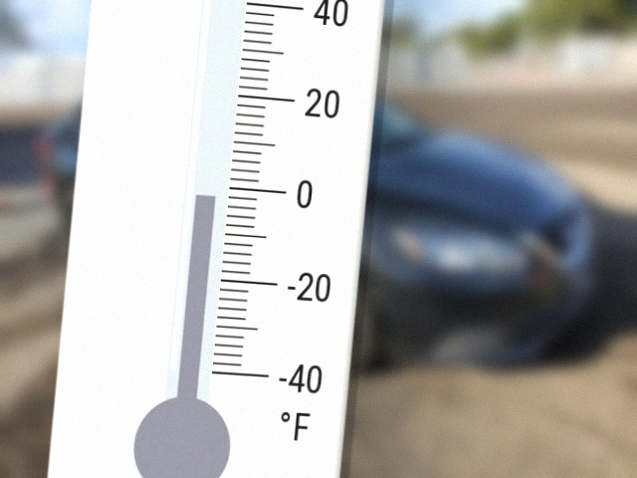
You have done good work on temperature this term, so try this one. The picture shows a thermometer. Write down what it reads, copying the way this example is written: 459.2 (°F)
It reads -2 (°F)
